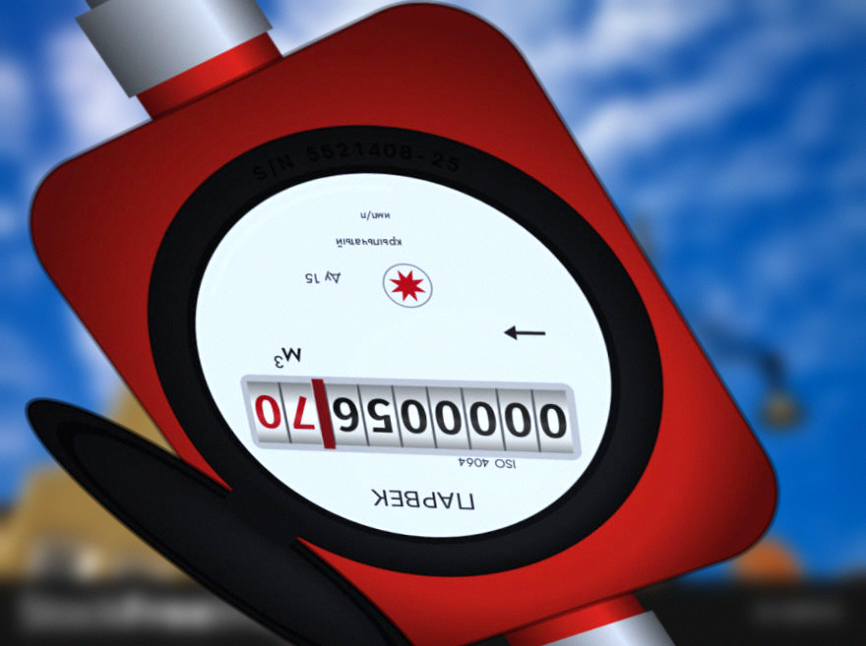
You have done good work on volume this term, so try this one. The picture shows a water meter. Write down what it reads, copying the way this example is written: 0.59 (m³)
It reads 56.70 (m³)
